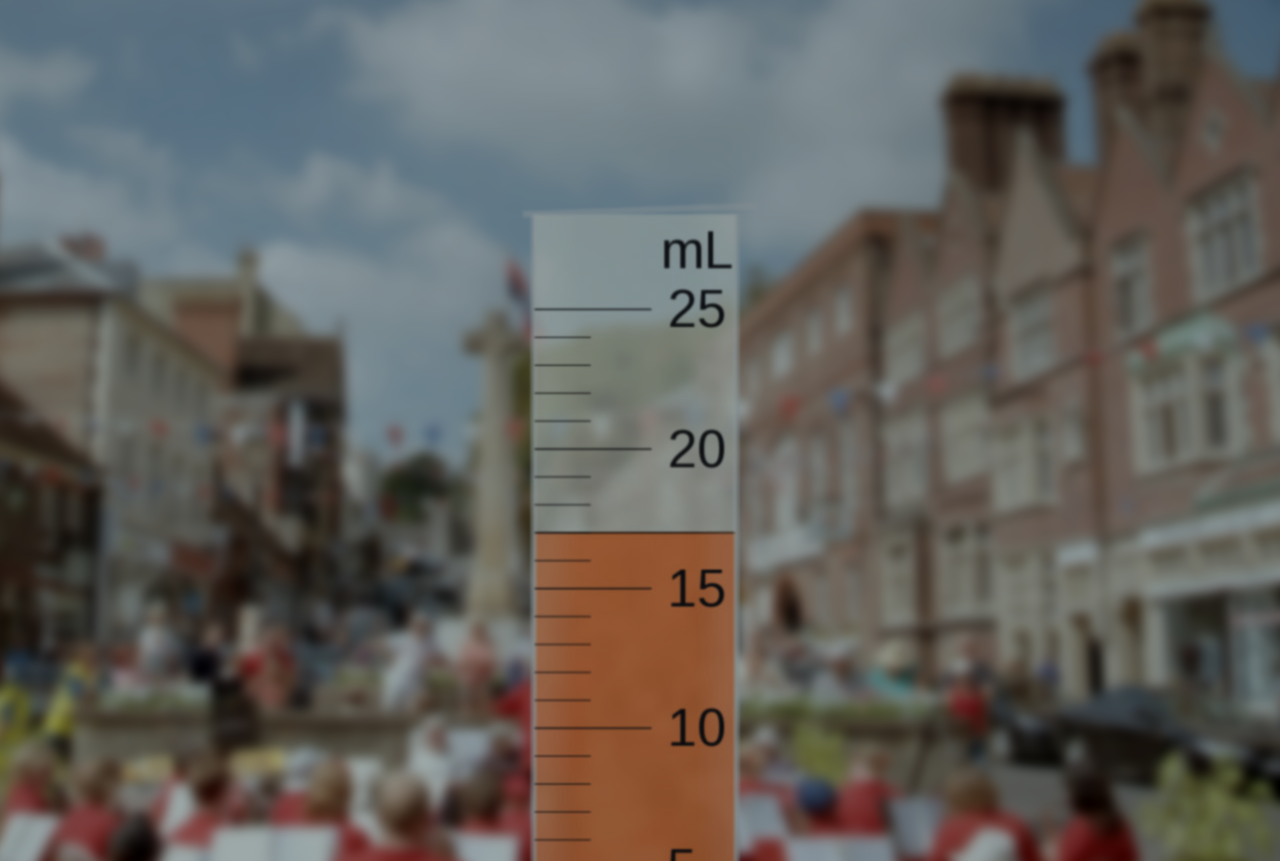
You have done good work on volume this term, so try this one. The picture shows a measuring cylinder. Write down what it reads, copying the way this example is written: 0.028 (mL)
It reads 17 (mL)
